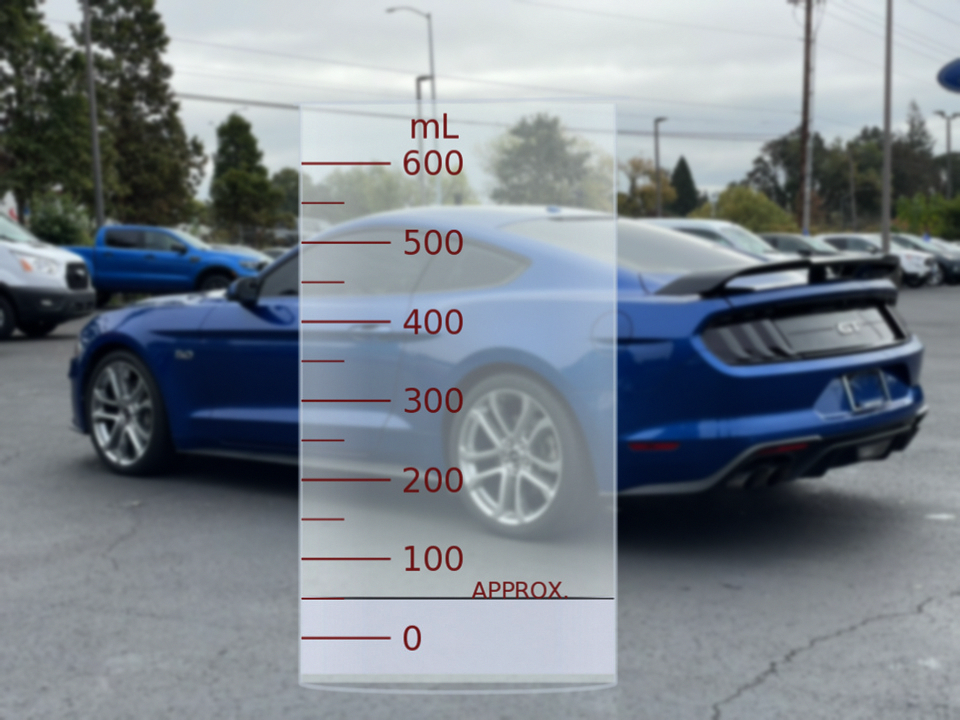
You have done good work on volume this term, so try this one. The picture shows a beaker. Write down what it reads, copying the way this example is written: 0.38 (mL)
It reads 50 (mL)
